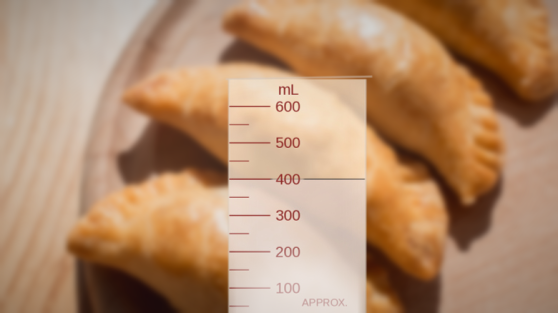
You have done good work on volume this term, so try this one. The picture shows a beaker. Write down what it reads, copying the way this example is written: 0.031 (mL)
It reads 400 (mL)
